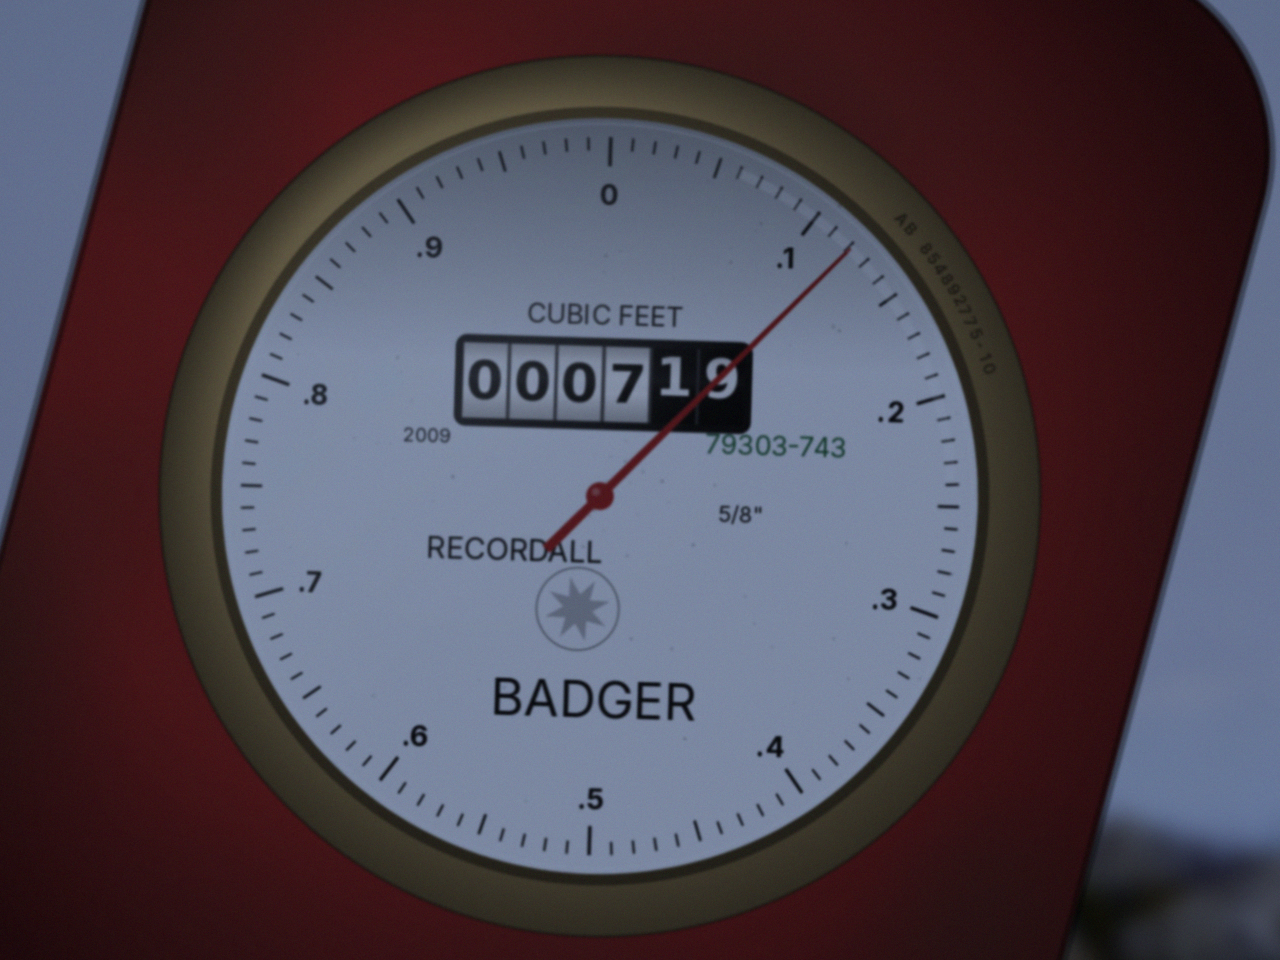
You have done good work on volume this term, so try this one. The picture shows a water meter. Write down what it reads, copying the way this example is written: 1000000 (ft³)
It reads 719.12 (ft³)
